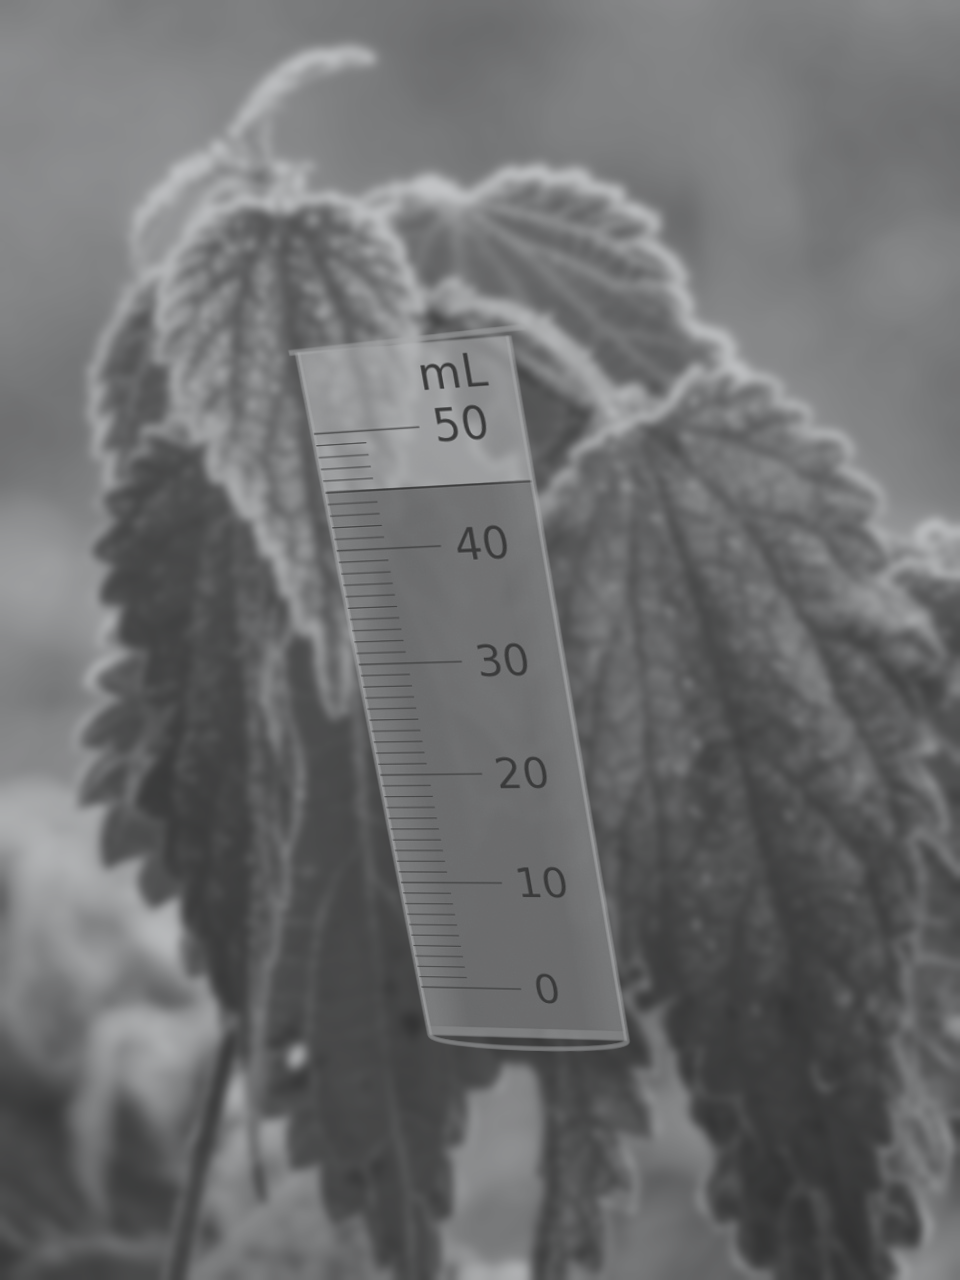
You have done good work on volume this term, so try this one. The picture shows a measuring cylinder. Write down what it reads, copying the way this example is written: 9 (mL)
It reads 45 (mL)
